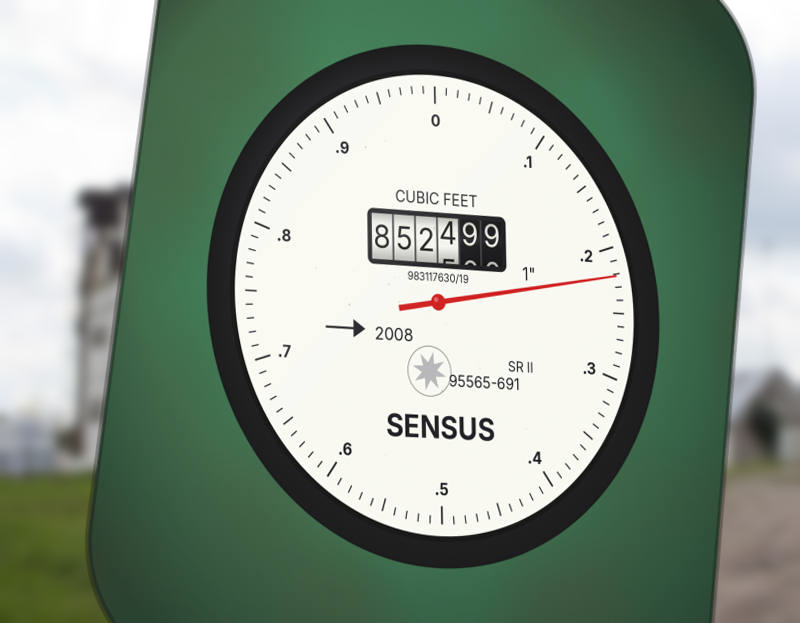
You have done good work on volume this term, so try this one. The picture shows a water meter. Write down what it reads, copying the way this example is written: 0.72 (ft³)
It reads 852499.22 (ft³)
